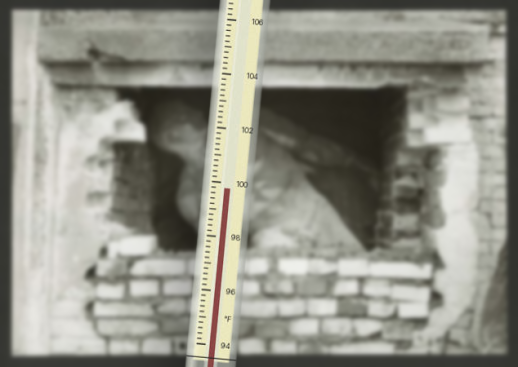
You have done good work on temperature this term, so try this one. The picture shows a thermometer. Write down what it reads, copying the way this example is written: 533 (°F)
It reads 99.8 (°F)
